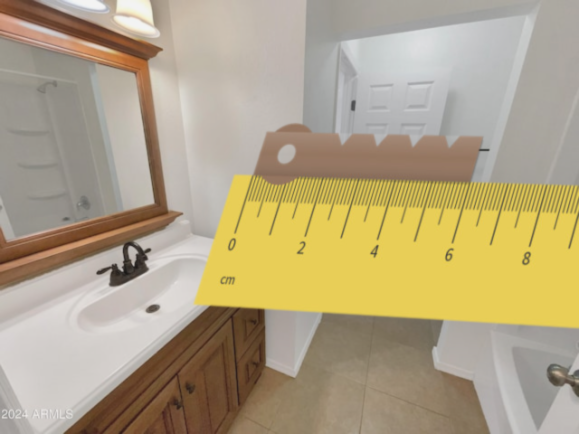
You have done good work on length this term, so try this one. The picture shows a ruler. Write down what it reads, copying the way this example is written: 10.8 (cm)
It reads 6 (cm)
